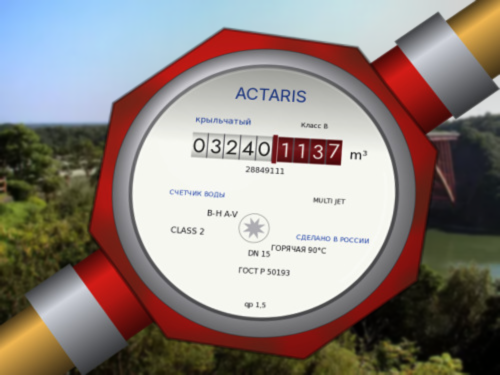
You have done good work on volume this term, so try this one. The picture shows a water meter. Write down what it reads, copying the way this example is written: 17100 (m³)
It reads 3240.1137 (m³)
